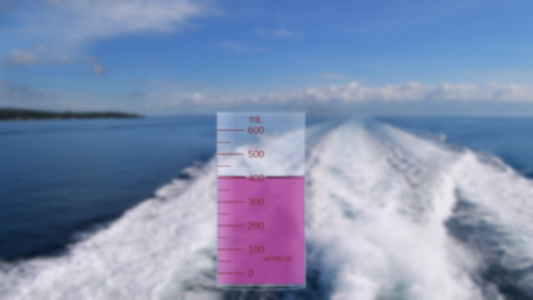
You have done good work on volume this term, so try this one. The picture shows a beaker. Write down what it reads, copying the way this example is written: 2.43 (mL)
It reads 400 (mL)
